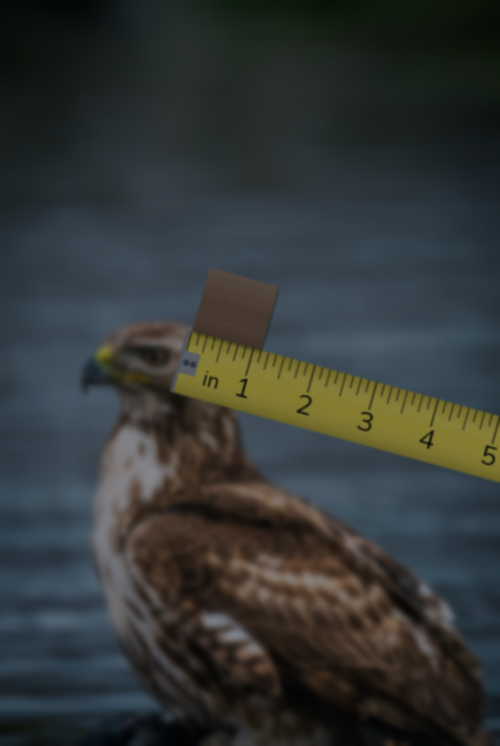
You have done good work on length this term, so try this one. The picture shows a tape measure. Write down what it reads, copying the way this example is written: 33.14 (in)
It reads 1.125 (in)
